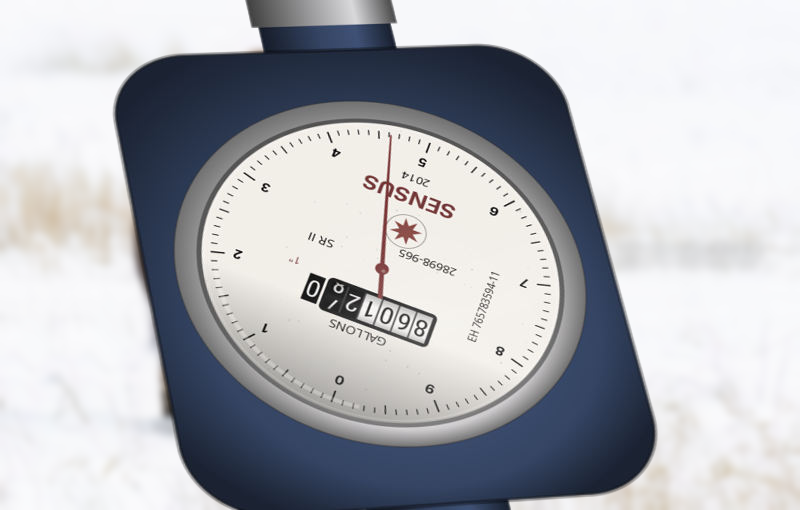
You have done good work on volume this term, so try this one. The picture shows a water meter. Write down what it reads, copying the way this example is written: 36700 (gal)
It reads 8601274.6 (gal)
